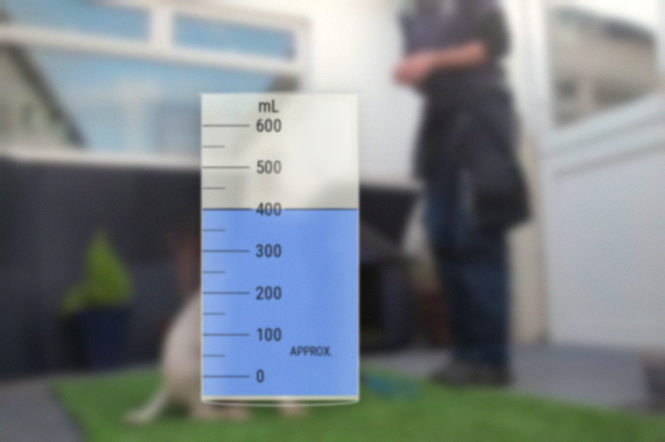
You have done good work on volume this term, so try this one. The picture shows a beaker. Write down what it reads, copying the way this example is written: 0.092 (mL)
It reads 400 (mL)
